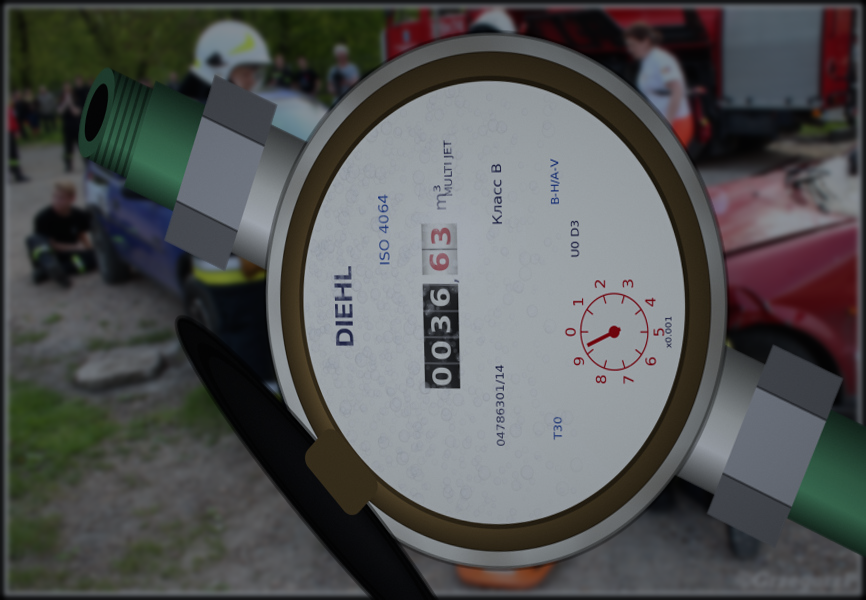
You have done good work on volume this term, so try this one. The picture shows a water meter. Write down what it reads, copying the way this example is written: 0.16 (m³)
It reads 36.629 (m³)
